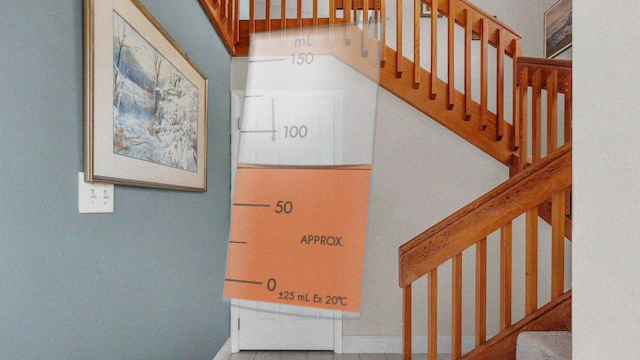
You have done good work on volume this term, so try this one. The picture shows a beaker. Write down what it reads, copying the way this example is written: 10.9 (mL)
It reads 75 (mL)
